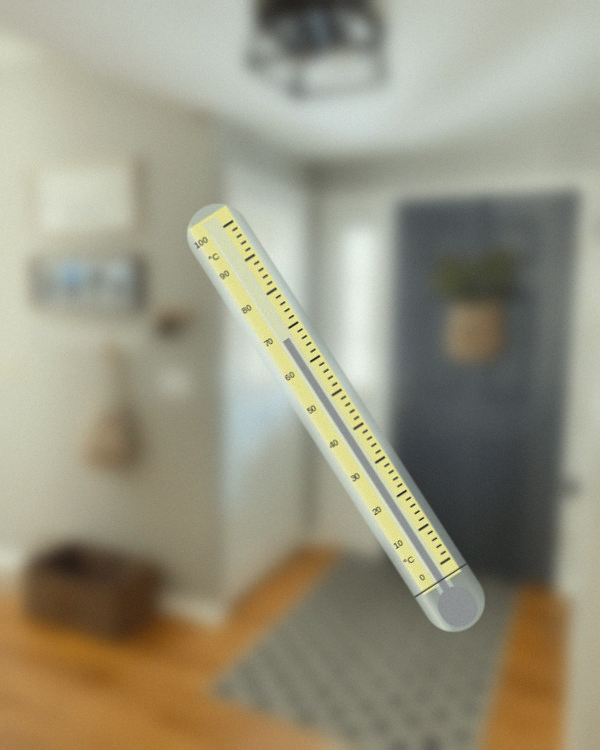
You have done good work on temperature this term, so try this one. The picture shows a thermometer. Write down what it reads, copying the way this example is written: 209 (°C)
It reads 68 (°C)
